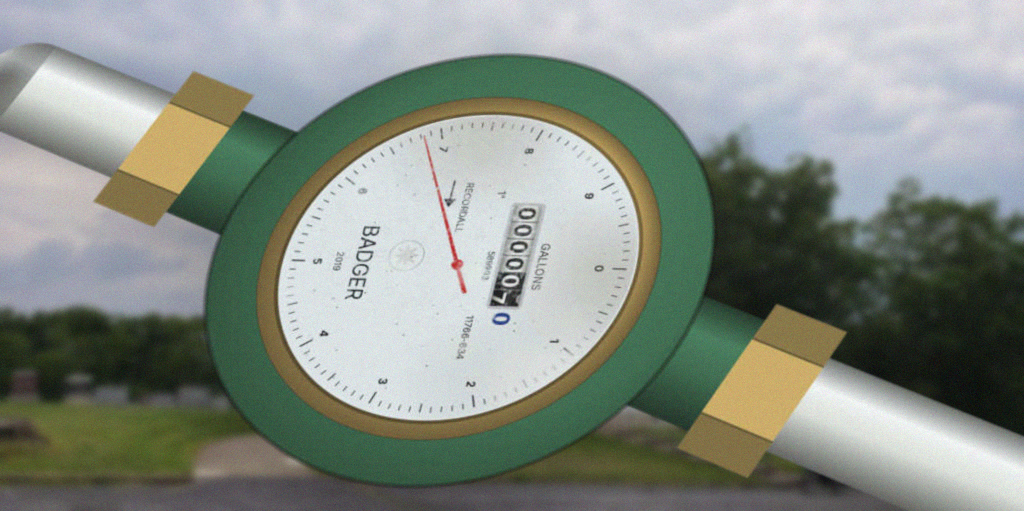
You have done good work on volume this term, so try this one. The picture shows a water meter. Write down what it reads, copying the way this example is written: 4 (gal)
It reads 66.8 (gal)
